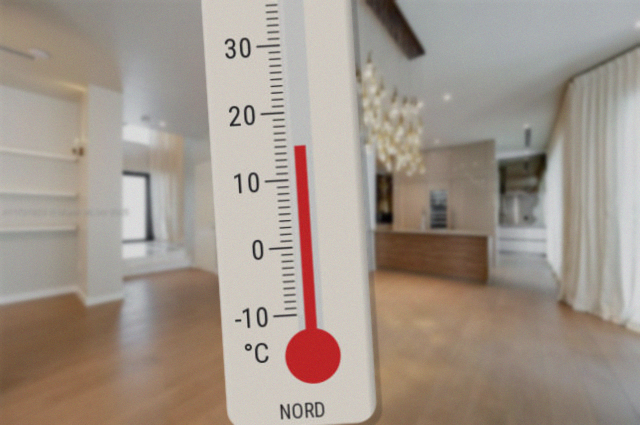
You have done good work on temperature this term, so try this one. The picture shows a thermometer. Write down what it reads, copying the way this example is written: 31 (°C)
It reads 15 (°C)
